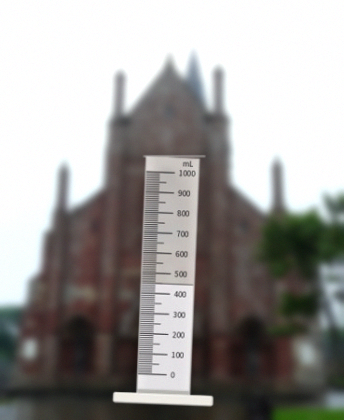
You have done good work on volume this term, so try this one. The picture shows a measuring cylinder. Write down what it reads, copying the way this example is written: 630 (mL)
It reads 450 (mL)
